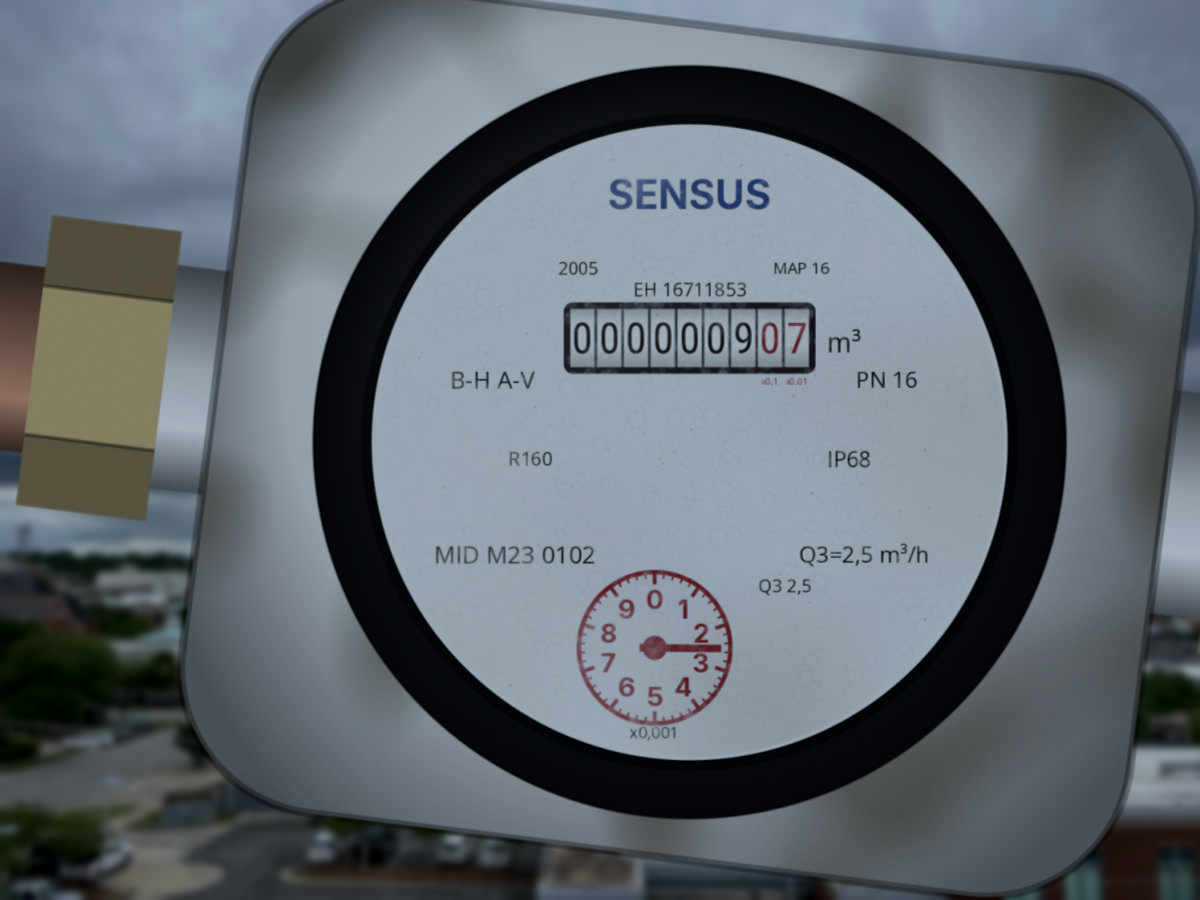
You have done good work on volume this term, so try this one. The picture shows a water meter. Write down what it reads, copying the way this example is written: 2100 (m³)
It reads 9.072 (m³)
